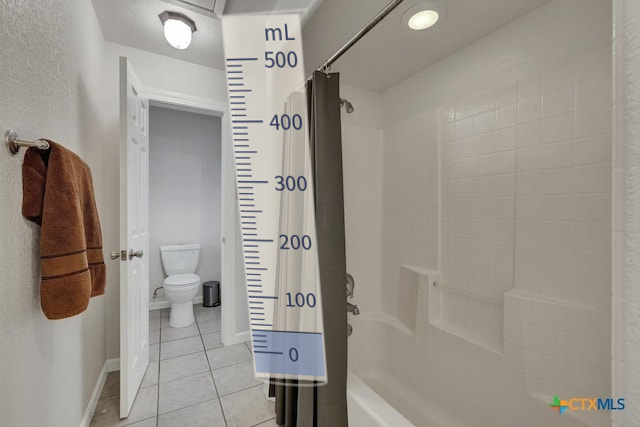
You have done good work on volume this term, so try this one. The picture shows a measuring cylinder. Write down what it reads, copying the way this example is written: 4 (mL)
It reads 40 (mL)
